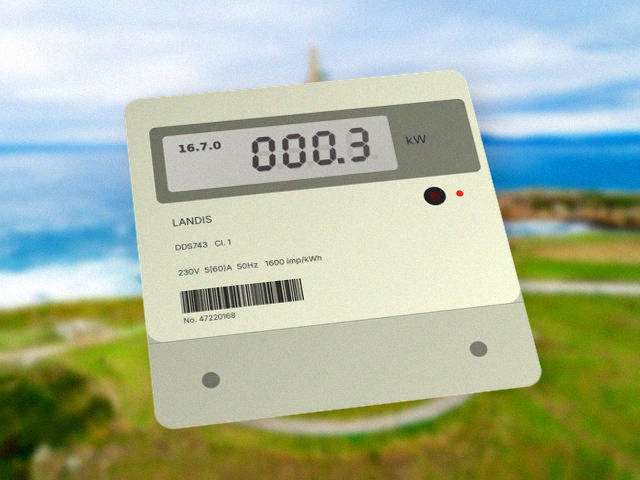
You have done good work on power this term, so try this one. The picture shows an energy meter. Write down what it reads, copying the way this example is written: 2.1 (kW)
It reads 0.3 (kW)
